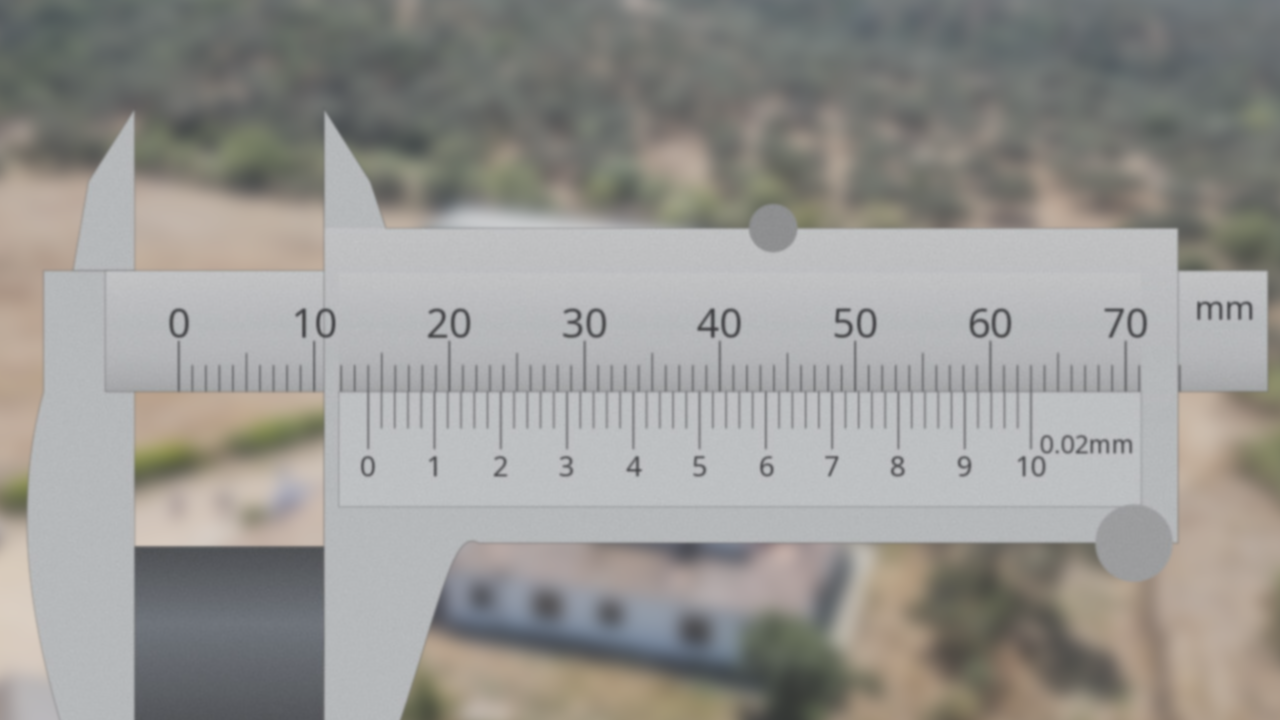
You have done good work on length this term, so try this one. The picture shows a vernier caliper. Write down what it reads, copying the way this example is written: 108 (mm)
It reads 14.0 (mm)
